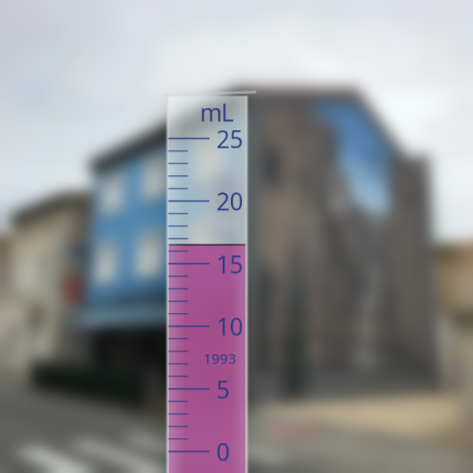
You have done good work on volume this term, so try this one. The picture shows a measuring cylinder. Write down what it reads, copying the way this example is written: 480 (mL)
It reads 16.5 (mL)
